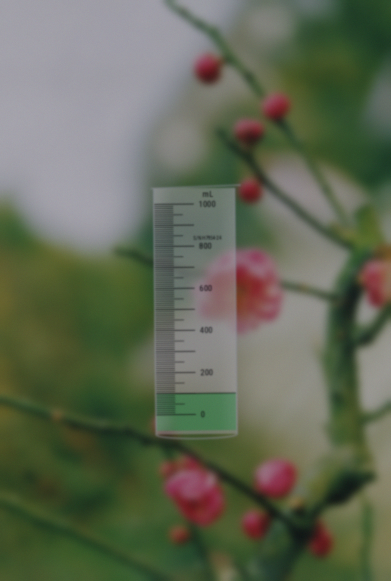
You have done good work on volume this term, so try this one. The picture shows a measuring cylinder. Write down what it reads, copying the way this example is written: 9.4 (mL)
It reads 100 (mL)
